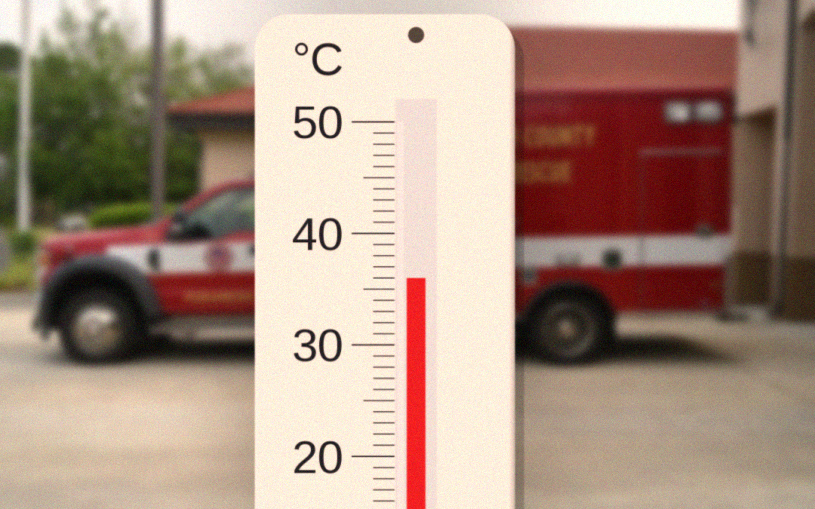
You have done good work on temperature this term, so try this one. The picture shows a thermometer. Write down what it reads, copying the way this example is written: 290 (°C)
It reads 36 (°C)
